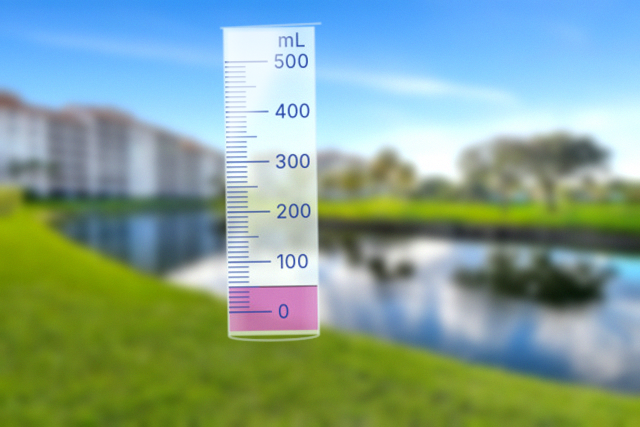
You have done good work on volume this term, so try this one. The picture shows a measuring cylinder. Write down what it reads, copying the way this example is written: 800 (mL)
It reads 50 (mL)
